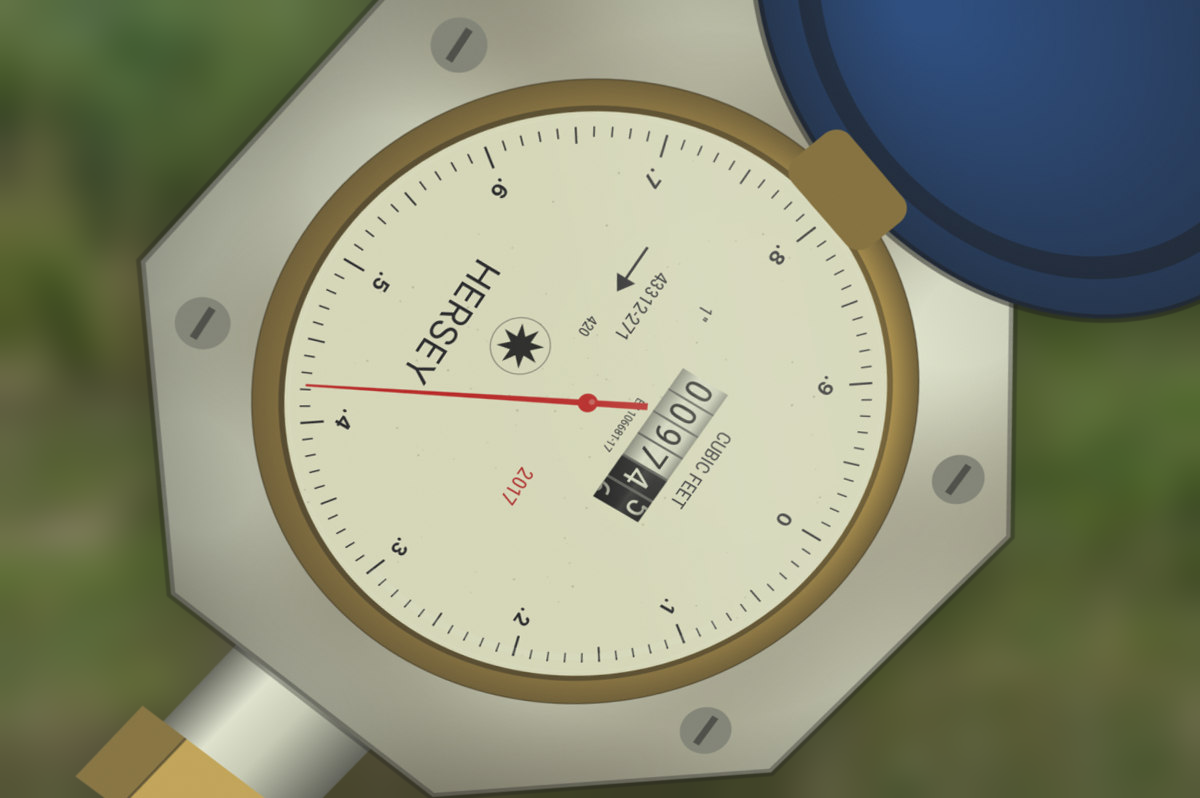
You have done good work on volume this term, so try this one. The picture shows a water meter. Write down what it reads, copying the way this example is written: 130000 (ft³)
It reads 9745.42 (ft³)
